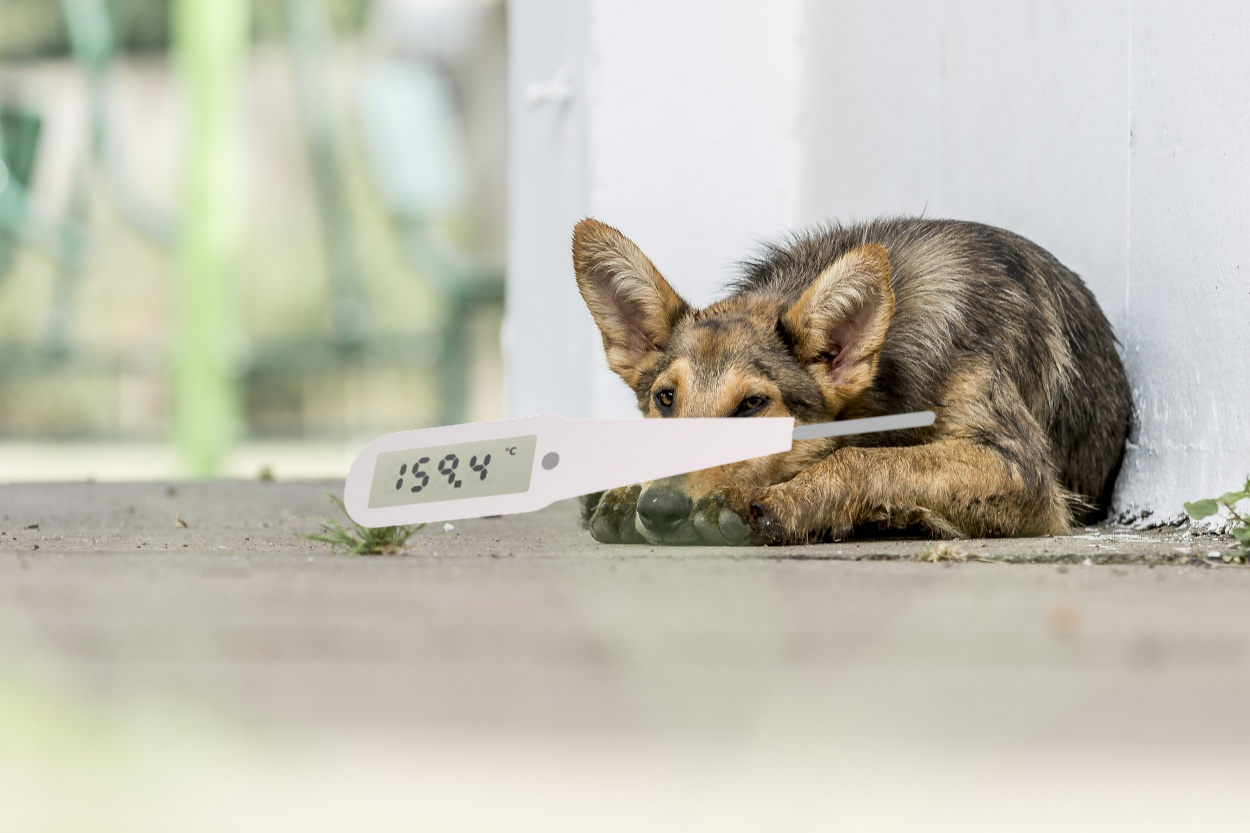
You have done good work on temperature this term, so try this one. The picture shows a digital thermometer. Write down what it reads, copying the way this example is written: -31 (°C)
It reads 159.4 (°C)
